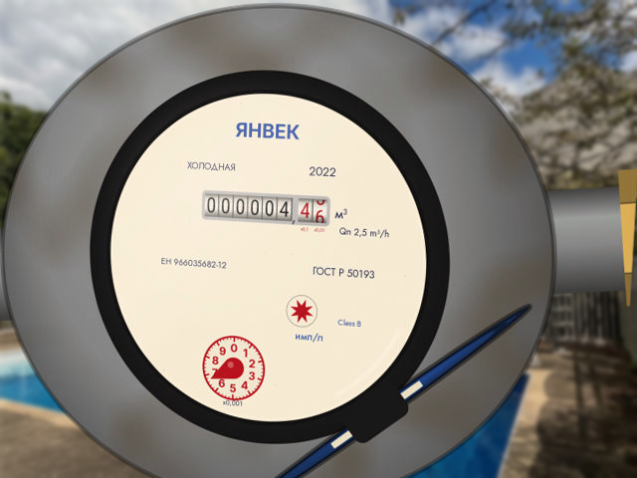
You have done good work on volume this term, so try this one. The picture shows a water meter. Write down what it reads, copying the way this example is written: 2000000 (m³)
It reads 4.456 (m³)
